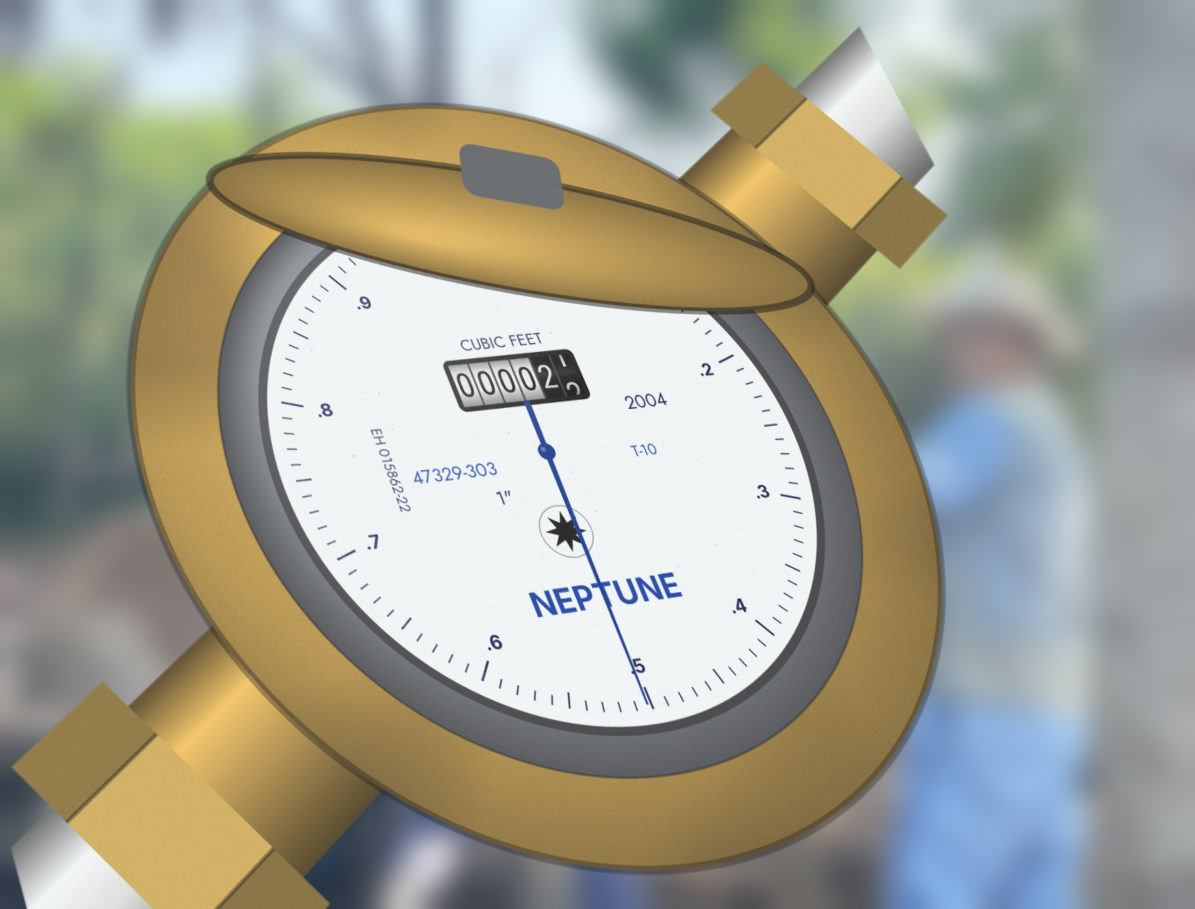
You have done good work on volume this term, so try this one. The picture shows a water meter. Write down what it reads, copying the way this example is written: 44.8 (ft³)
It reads 21.50 (ft³)
